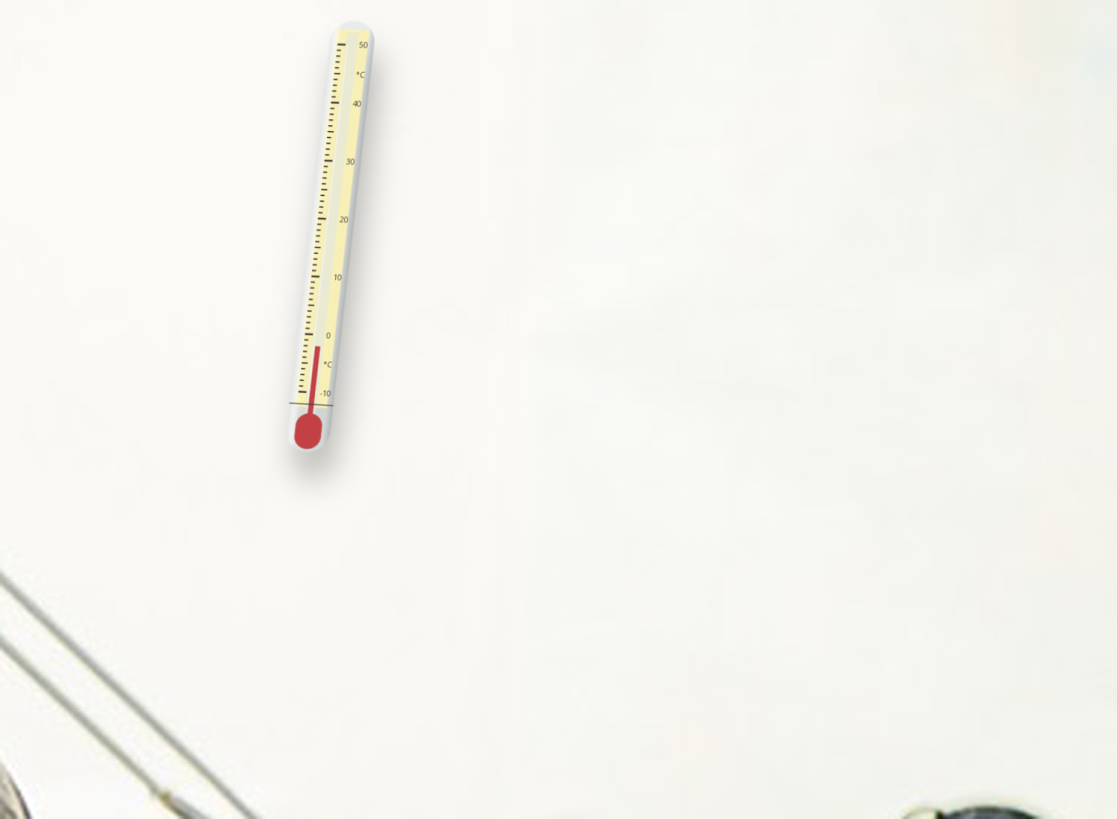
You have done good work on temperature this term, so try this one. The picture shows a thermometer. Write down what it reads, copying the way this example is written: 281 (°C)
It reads -2 (°C)
